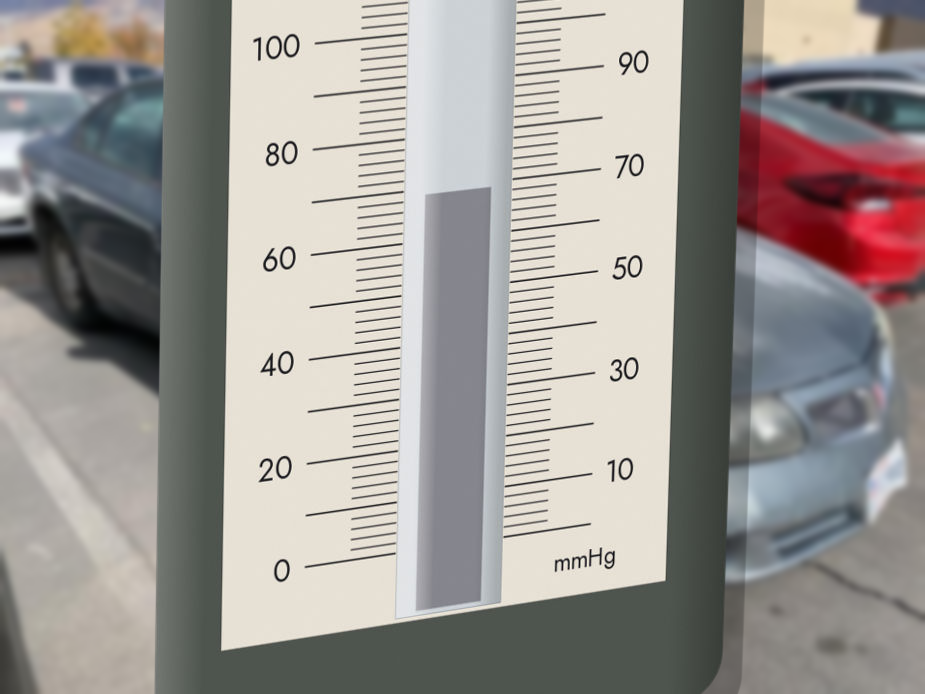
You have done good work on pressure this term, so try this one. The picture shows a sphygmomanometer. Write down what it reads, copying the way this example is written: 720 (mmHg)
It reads 69 (mmHg)
